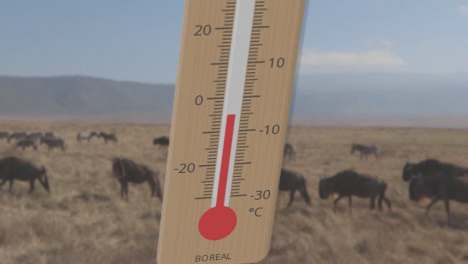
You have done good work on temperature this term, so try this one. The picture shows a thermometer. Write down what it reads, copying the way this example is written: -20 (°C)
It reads -5 (°C)
